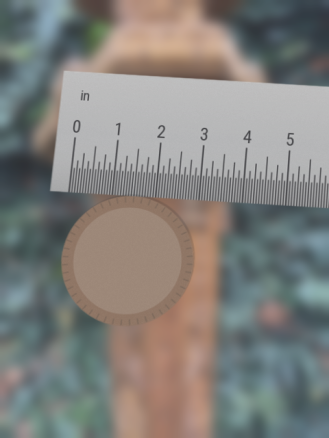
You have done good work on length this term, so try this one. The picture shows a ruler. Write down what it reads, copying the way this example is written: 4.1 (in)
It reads 3 (in)
